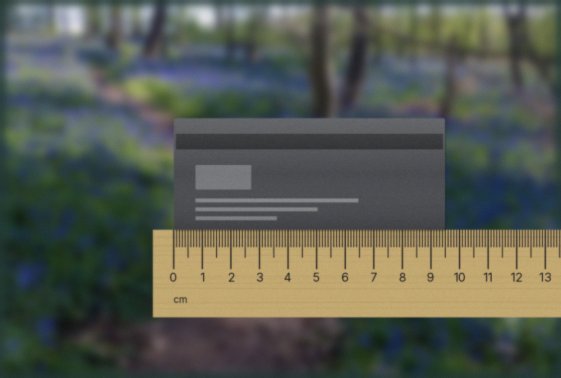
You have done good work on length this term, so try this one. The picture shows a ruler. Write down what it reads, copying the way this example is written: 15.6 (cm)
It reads 9.5 (cm)
